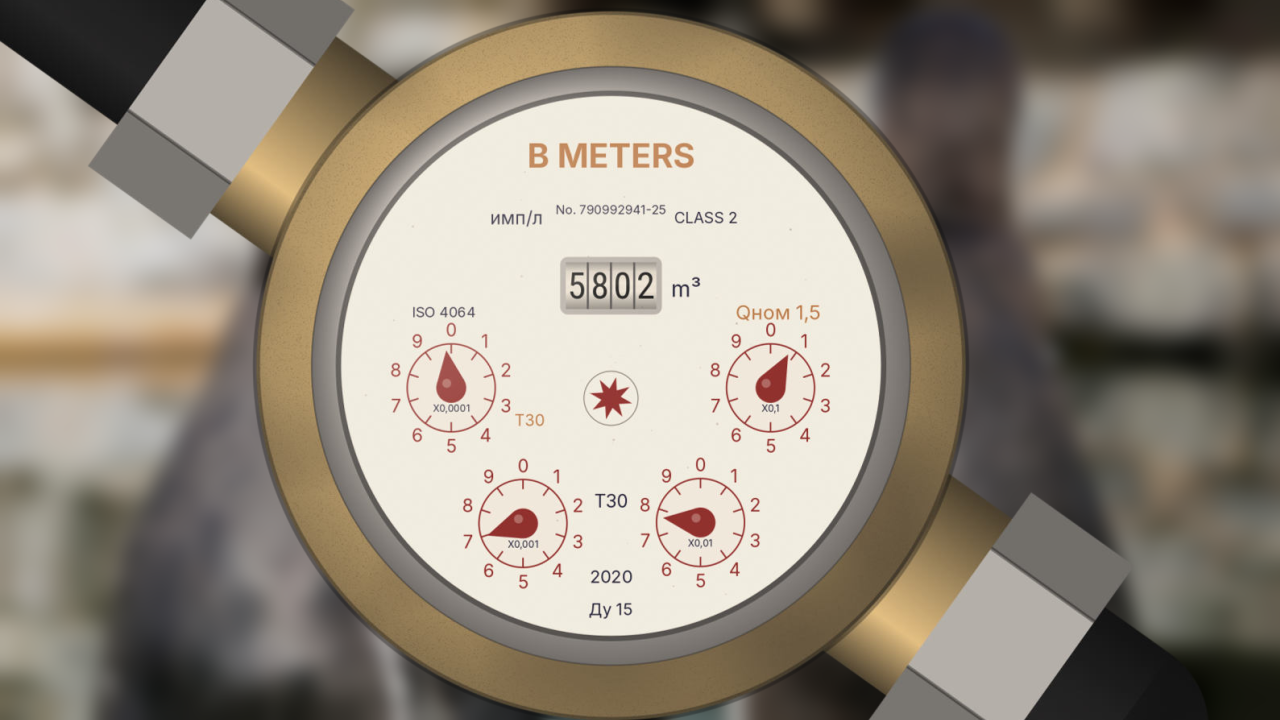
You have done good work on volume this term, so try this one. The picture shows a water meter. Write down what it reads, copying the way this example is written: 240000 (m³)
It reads 5802.0769 (m³)
